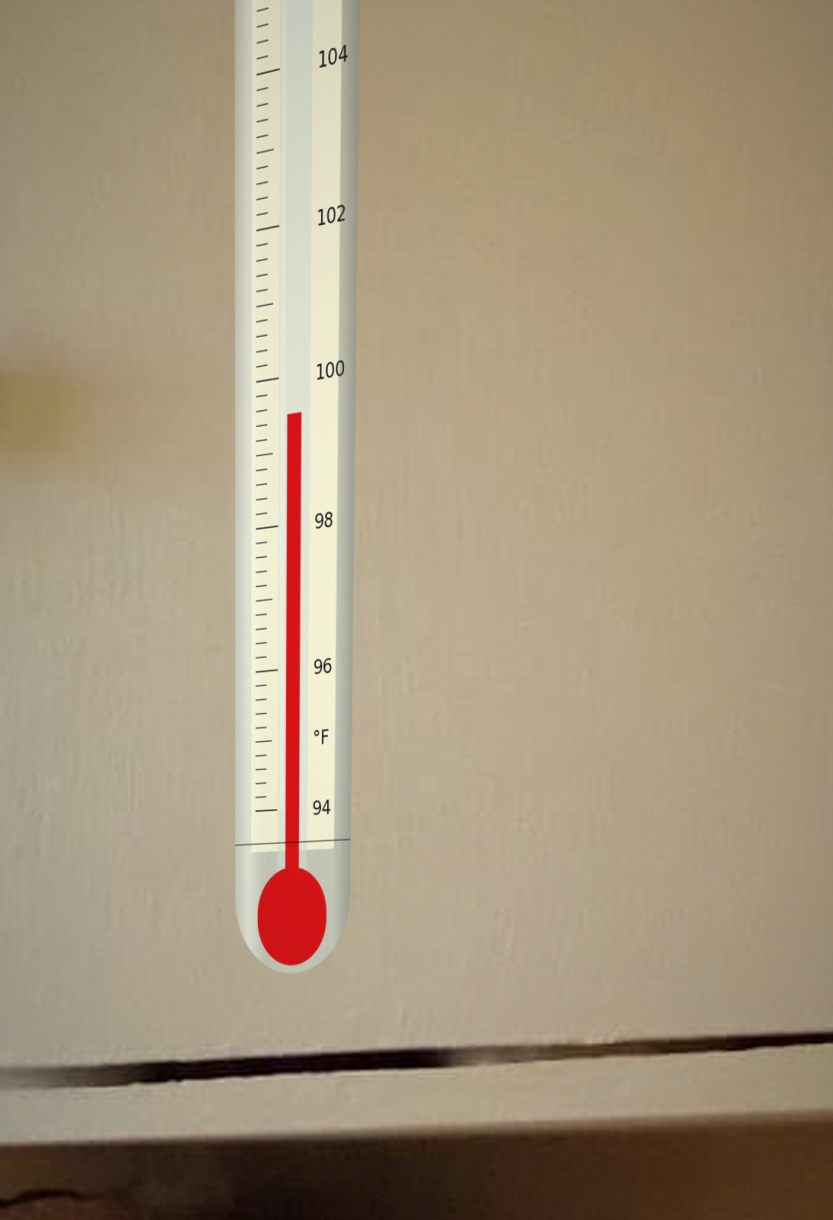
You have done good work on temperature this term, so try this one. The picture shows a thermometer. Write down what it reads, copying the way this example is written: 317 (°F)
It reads 99.5 (°F)
